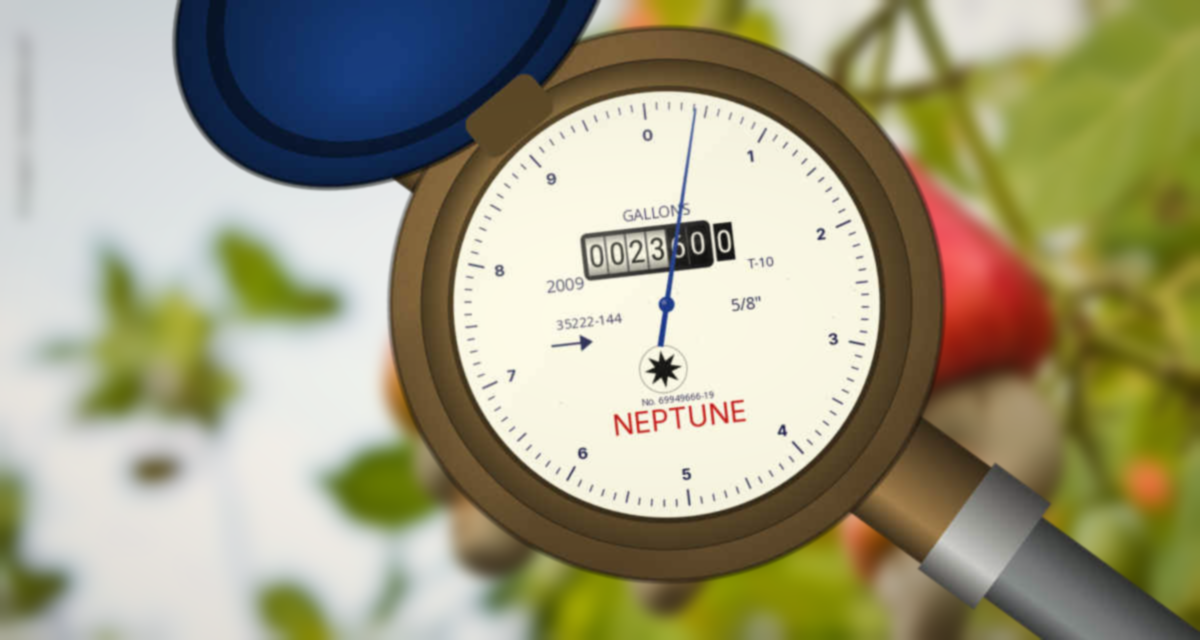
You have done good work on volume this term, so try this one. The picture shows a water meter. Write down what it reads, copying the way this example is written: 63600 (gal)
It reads 23600.4 (gal)
